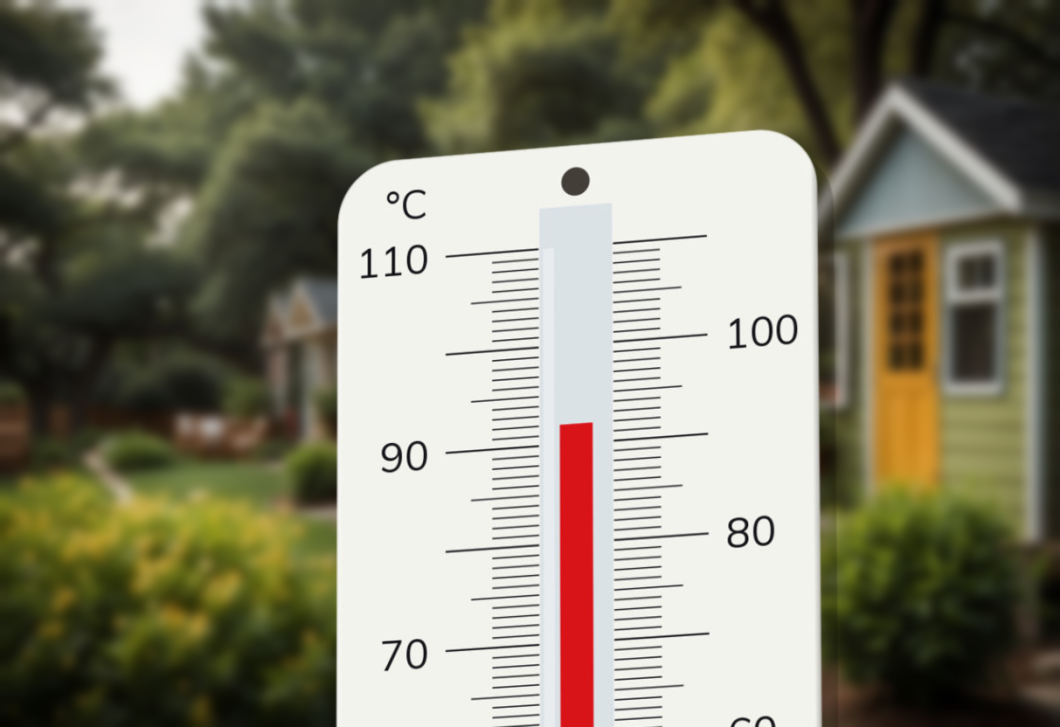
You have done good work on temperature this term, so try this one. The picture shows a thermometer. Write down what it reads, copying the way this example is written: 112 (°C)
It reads 92 (°C)
